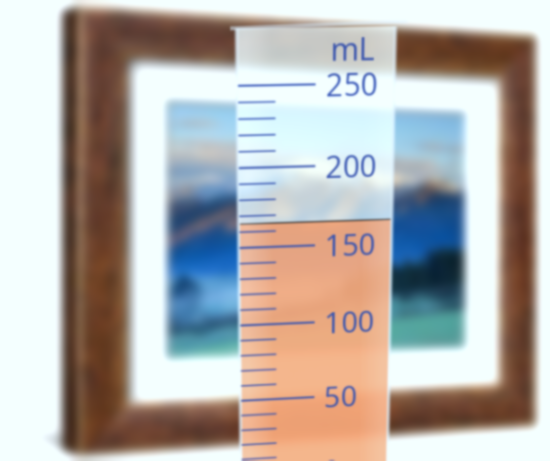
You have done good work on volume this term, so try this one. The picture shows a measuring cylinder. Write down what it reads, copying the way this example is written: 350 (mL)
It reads 165 (mL)
